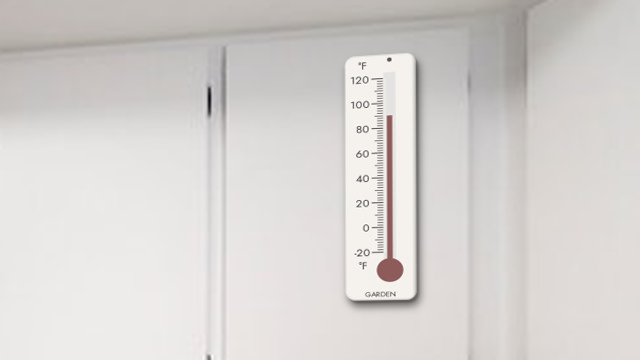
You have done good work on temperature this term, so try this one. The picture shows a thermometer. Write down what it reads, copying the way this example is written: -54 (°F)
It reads 90 (°F)
